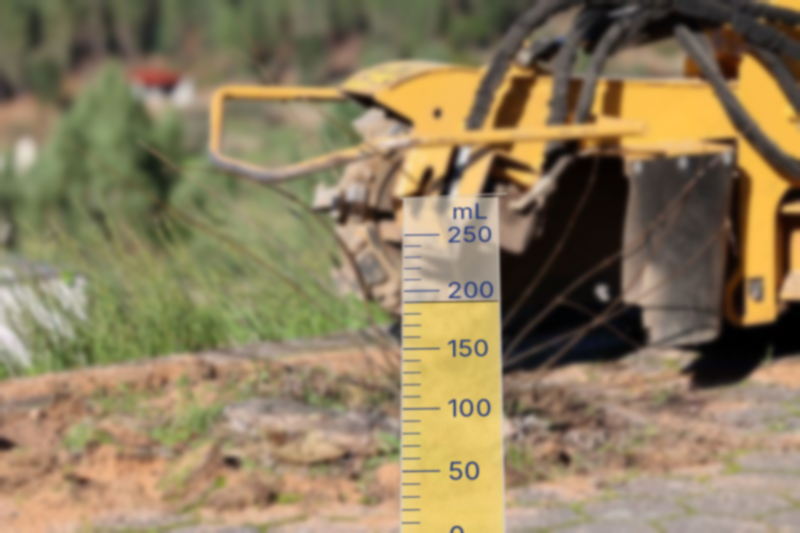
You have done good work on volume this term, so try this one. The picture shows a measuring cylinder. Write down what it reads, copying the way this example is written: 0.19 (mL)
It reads 190 (mL)
